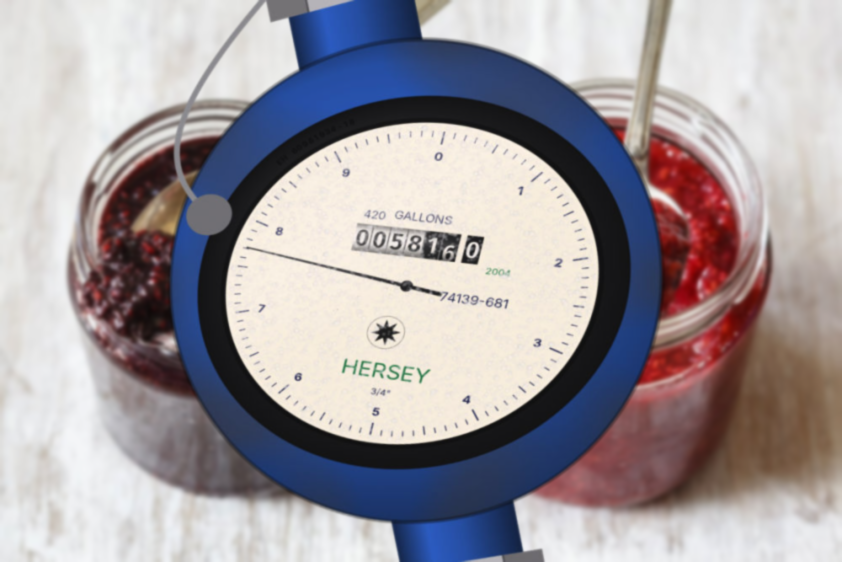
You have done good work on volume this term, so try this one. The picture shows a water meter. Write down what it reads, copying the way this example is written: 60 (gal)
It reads 58157.7 (gal)
